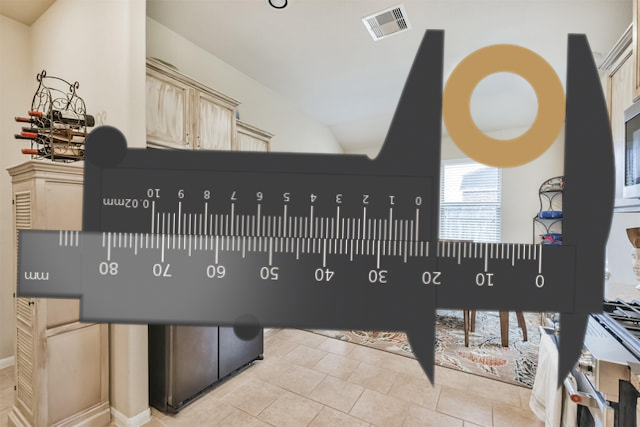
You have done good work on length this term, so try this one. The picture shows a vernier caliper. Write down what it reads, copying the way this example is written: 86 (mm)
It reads 23.0 (mm)
